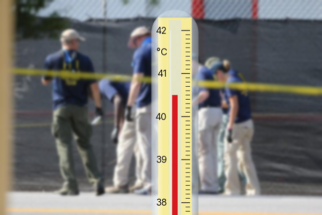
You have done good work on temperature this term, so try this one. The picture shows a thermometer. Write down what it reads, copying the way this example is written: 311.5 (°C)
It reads 40.5 (°C)
